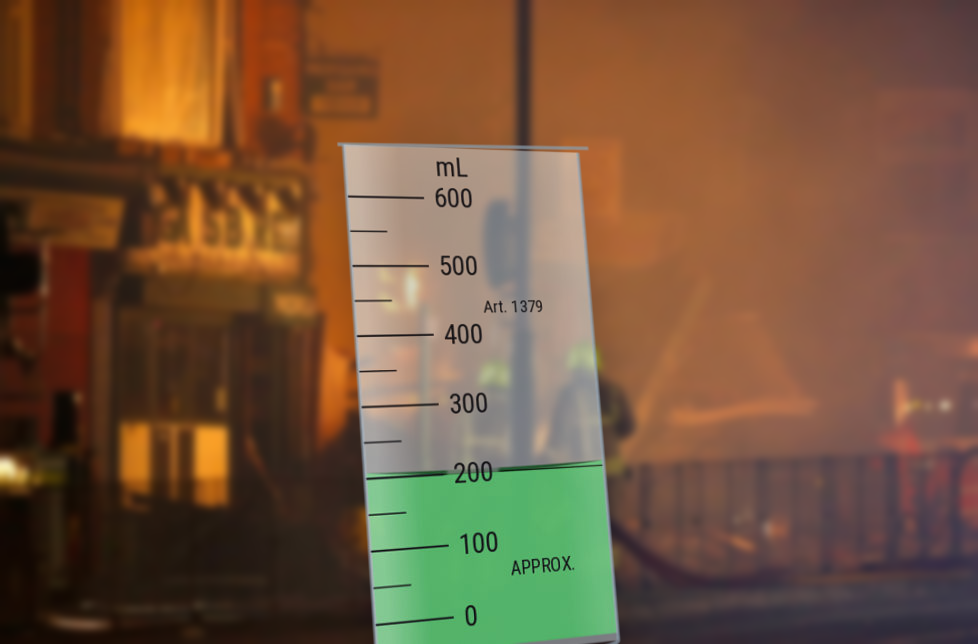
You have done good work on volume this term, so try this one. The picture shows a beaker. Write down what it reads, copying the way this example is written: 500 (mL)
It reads 200 (mL)
